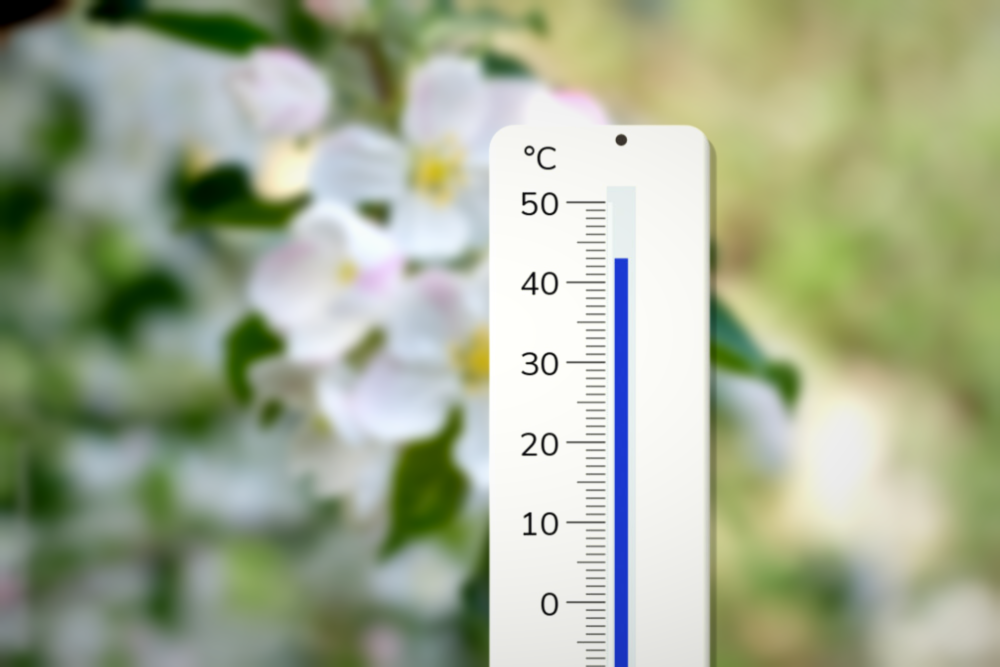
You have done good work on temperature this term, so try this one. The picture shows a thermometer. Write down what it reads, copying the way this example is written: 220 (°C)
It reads 43 (°C)
